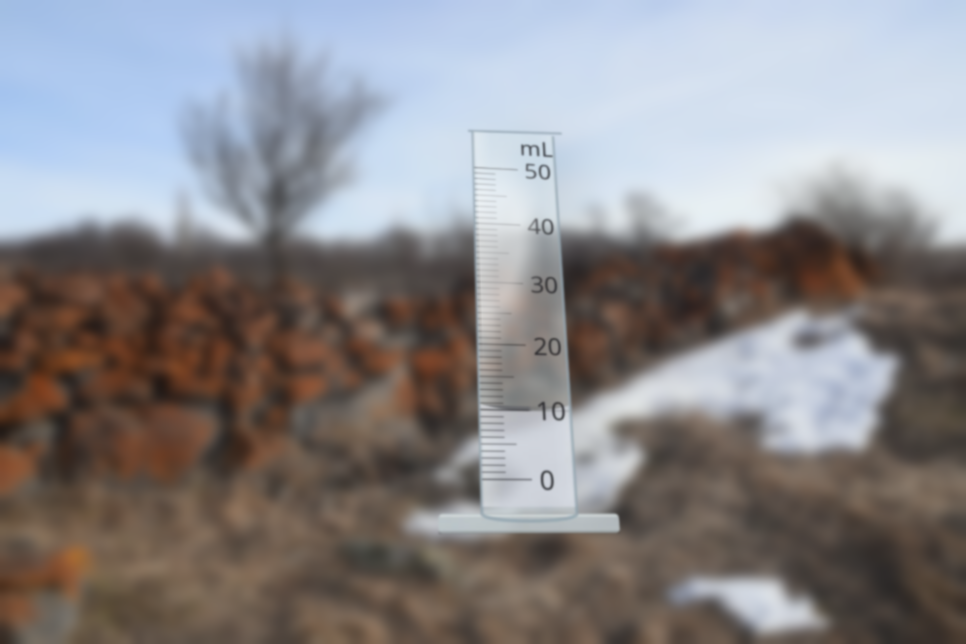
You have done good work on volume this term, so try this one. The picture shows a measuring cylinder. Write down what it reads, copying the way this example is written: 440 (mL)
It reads 10 (mL)
